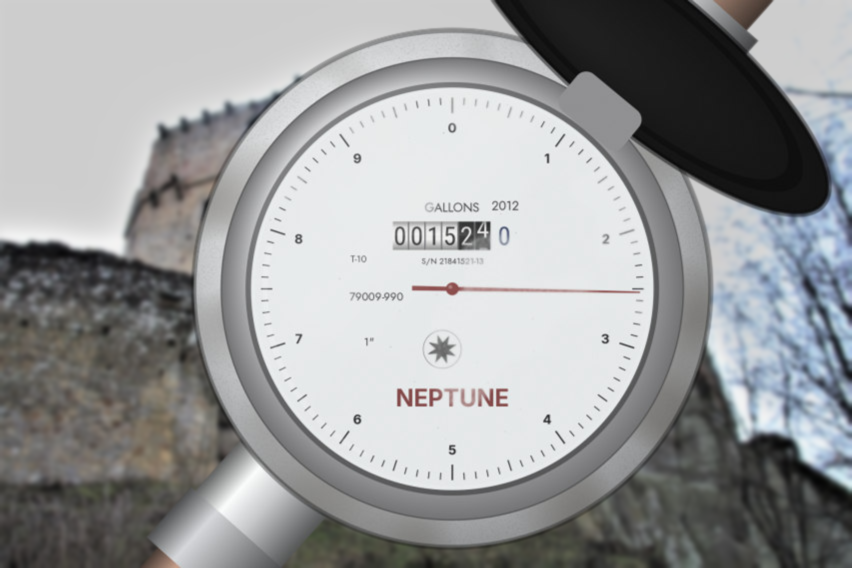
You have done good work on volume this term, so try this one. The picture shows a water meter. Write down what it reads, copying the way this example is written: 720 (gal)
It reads 15242.5 (gal)
